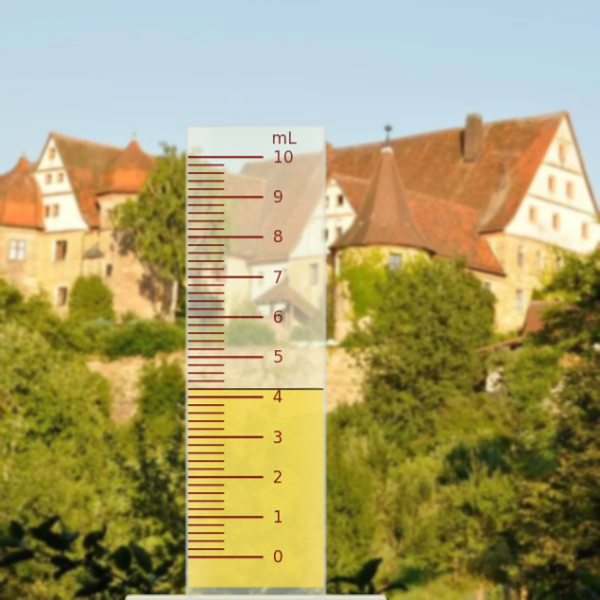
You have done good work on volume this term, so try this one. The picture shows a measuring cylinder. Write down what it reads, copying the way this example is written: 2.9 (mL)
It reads 4.2 (mL)
